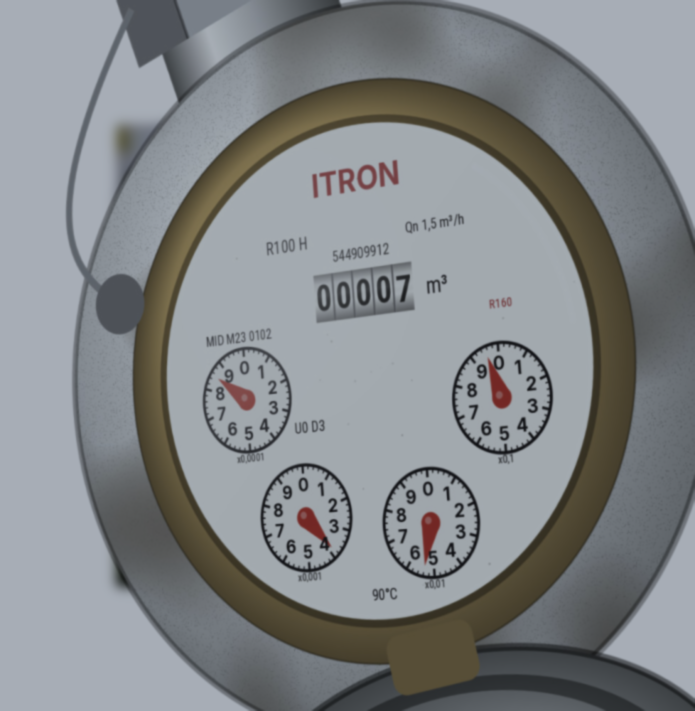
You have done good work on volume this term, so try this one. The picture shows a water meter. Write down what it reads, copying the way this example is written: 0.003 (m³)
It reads 6.9538 (m³)
